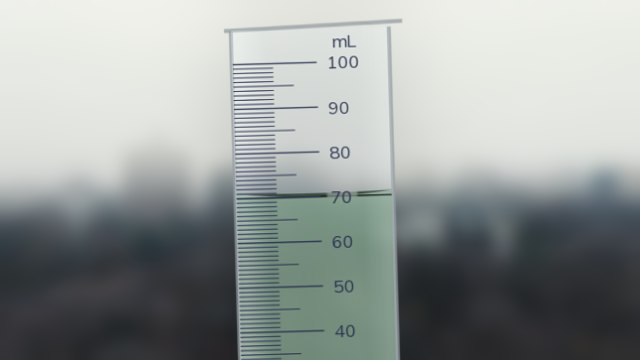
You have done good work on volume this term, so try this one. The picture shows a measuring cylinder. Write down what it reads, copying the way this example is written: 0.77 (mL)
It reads 70 (mL)
